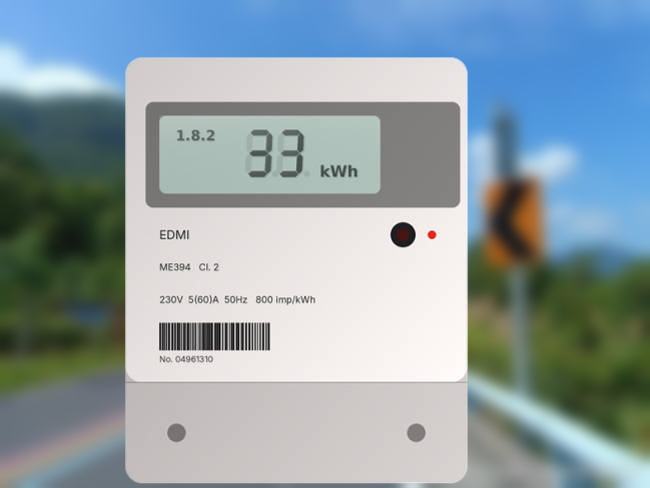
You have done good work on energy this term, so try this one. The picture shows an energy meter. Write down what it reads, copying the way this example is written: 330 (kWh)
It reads 33 (kWh)
